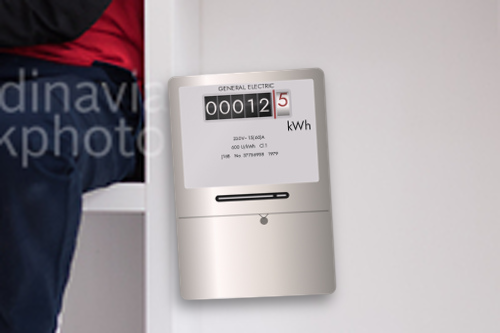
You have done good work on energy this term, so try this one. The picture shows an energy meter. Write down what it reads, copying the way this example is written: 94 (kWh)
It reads 12.5 (kWh)
